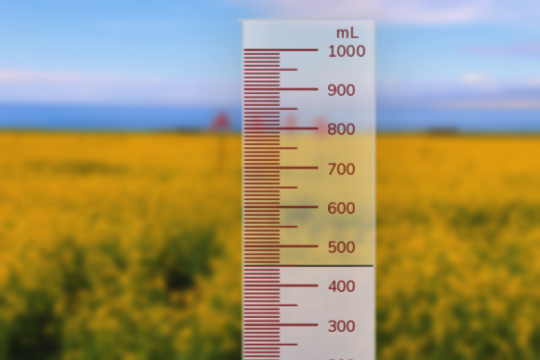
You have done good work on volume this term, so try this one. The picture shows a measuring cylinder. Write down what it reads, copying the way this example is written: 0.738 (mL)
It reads 450 (mL)
